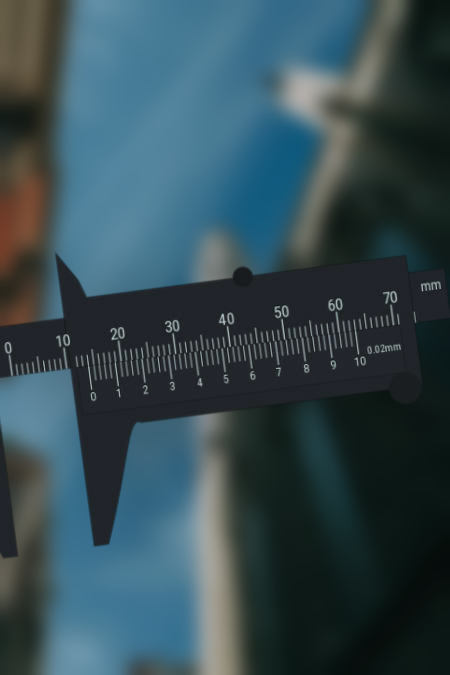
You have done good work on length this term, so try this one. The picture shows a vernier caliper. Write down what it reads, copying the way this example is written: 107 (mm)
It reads 14.0 (mm)
